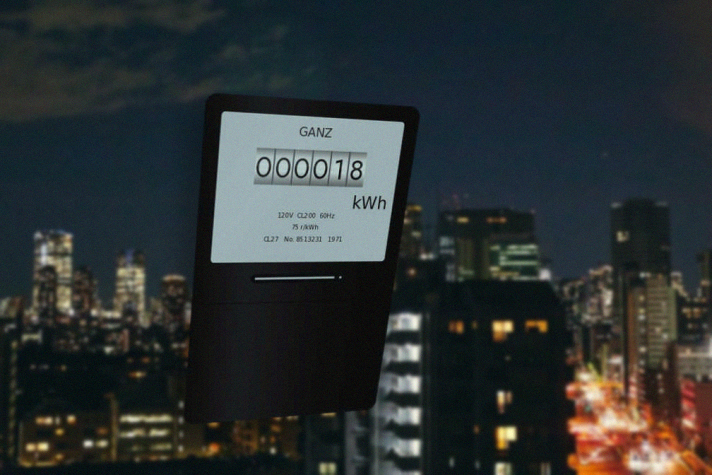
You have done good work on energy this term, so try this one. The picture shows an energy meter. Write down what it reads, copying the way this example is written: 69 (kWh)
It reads 18 (kWh)
